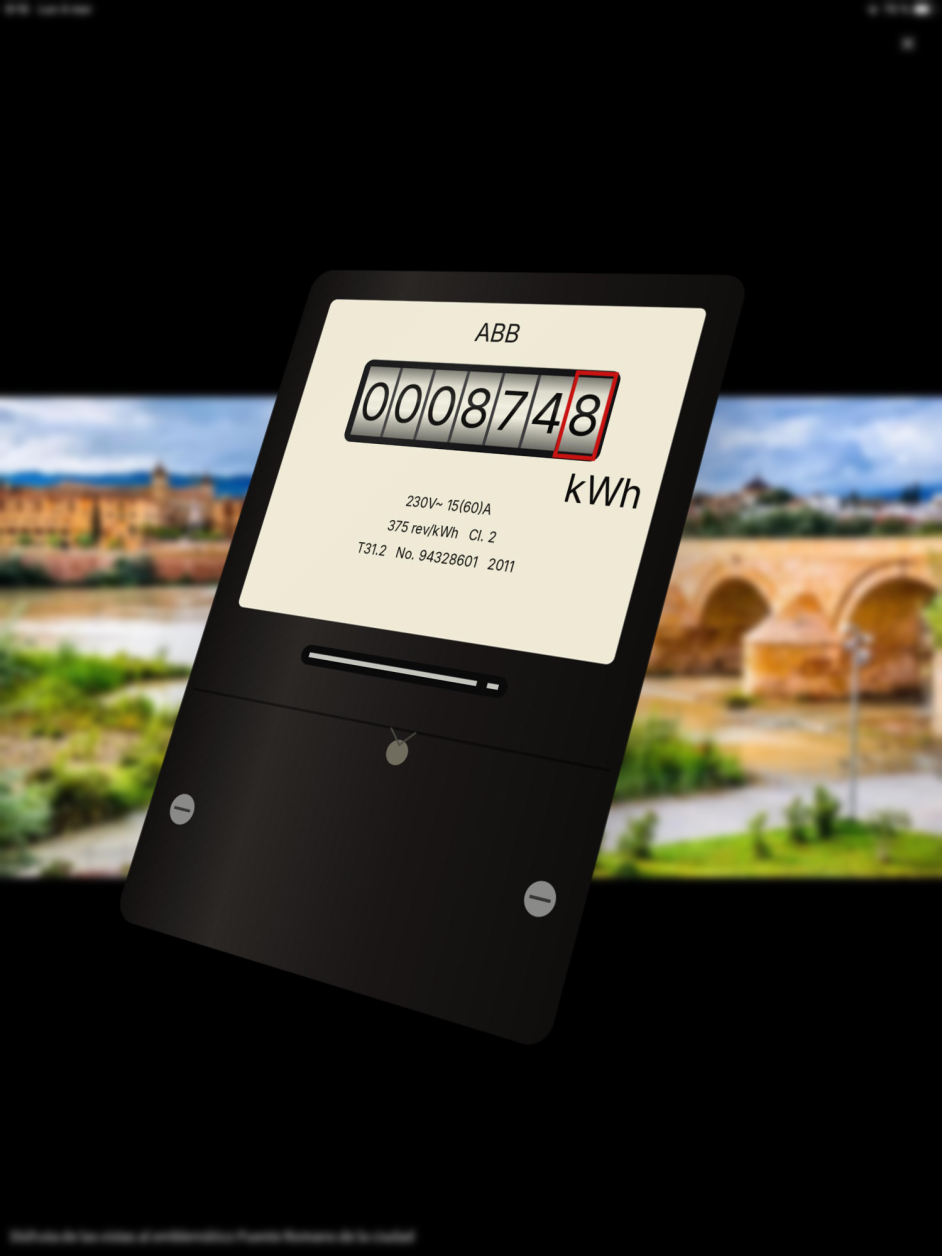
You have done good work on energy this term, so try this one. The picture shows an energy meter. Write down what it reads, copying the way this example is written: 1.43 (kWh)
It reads 874.8 (kWh)
